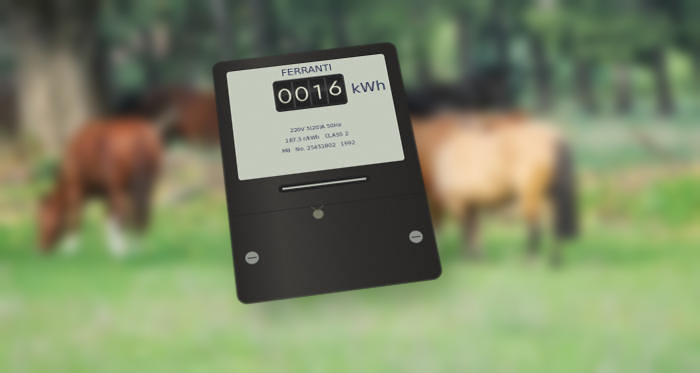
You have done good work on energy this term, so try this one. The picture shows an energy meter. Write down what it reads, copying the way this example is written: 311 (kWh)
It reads 16 (kWh)
